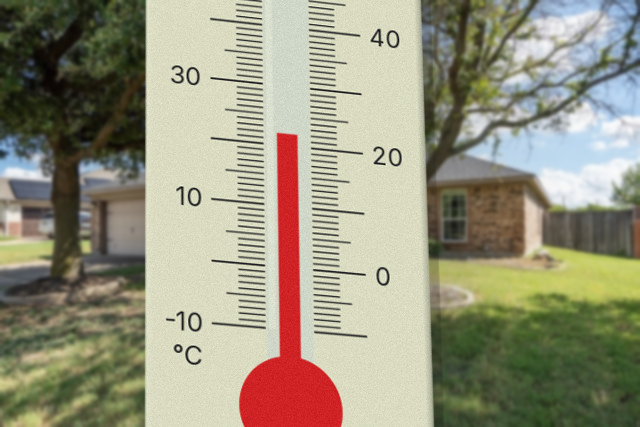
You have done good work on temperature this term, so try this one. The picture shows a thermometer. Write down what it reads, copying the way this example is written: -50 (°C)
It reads 22 (°C)
